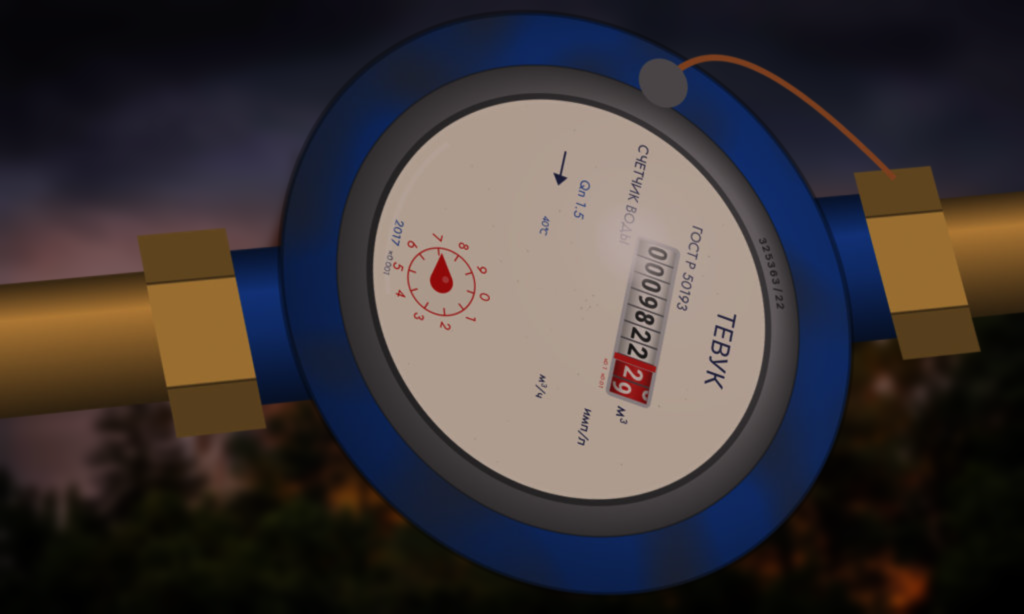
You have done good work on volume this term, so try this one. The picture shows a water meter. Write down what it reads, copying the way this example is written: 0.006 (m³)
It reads 9822.287 (m³)
